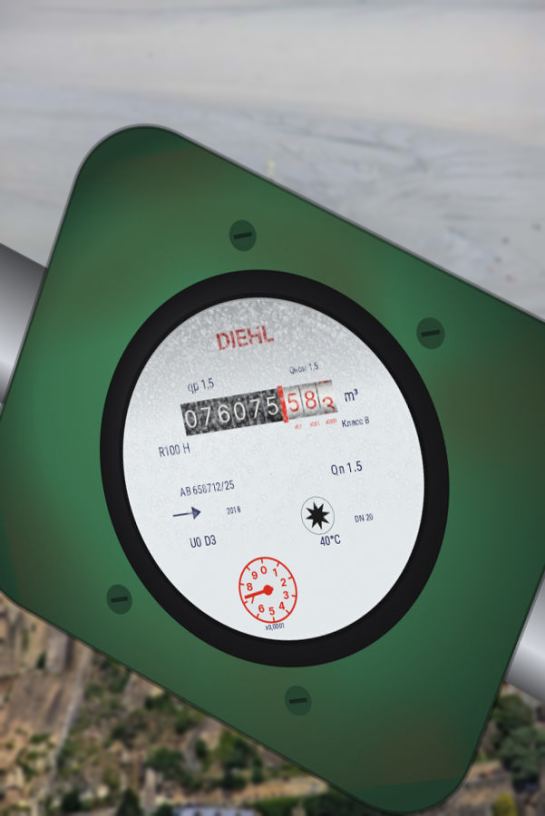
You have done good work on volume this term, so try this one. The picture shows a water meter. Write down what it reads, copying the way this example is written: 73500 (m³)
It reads 76075.5827 (m³)
